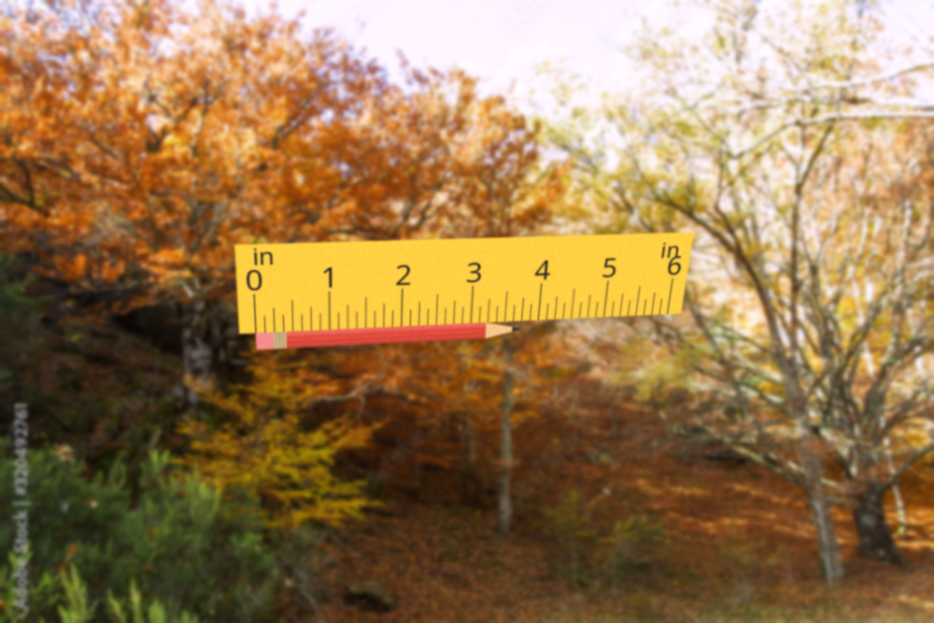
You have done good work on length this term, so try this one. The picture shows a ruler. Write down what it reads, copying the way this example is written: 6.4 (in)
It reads 3.75 (in)
